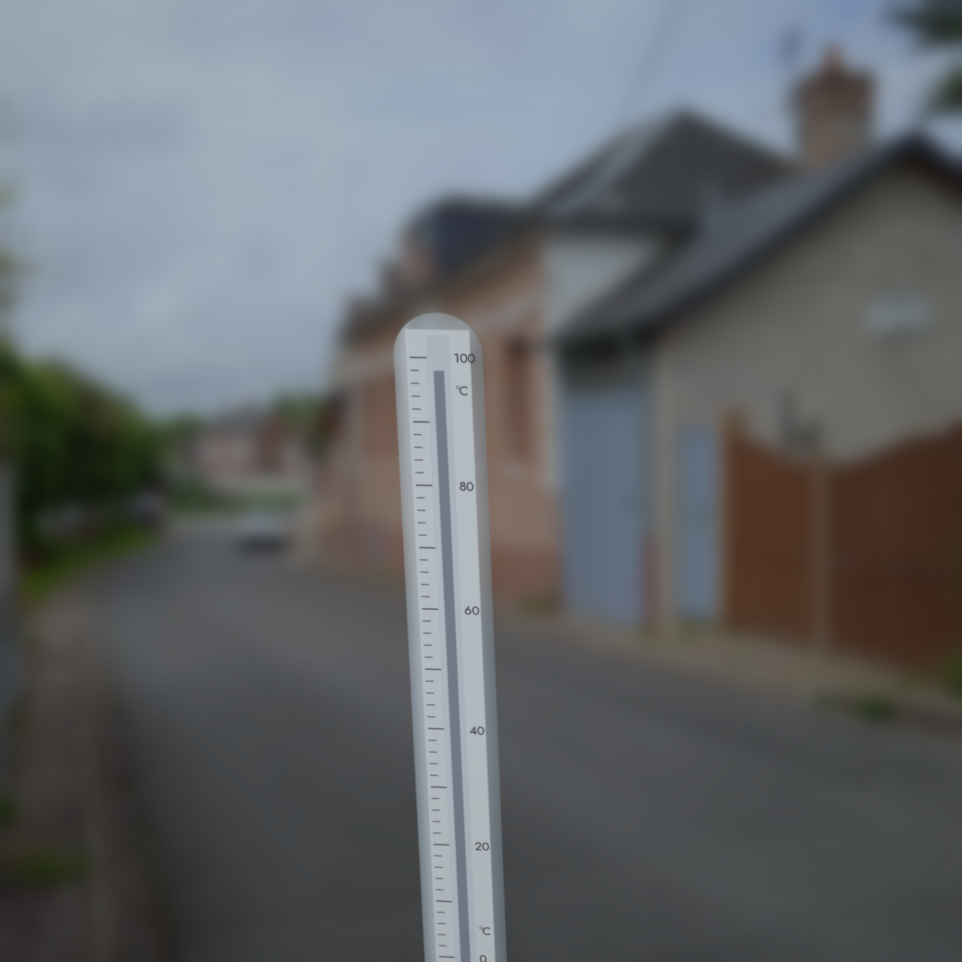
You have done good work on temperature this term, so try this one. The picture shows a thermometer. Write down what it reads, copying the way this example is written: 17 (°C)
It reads 98 (°C)
